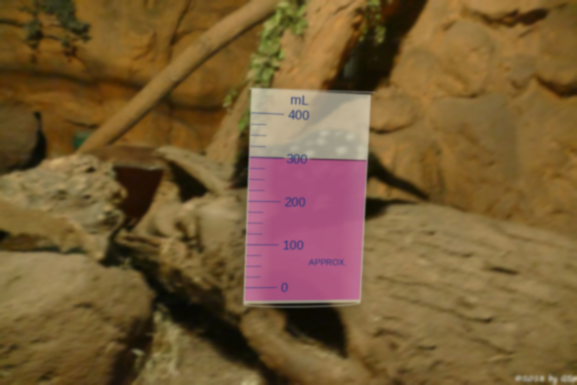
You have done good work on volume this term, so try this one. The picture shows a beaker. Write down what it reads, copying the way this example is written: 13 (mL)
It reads 300 (mL)
